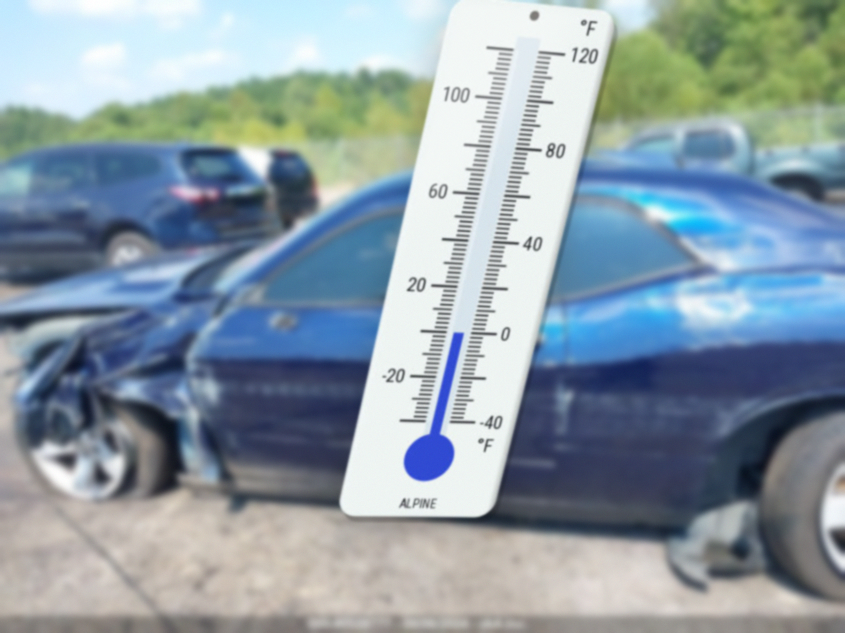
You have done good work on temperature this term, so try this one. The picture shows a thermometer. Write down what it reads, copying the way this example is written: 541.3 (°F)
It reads 0 (°F)
